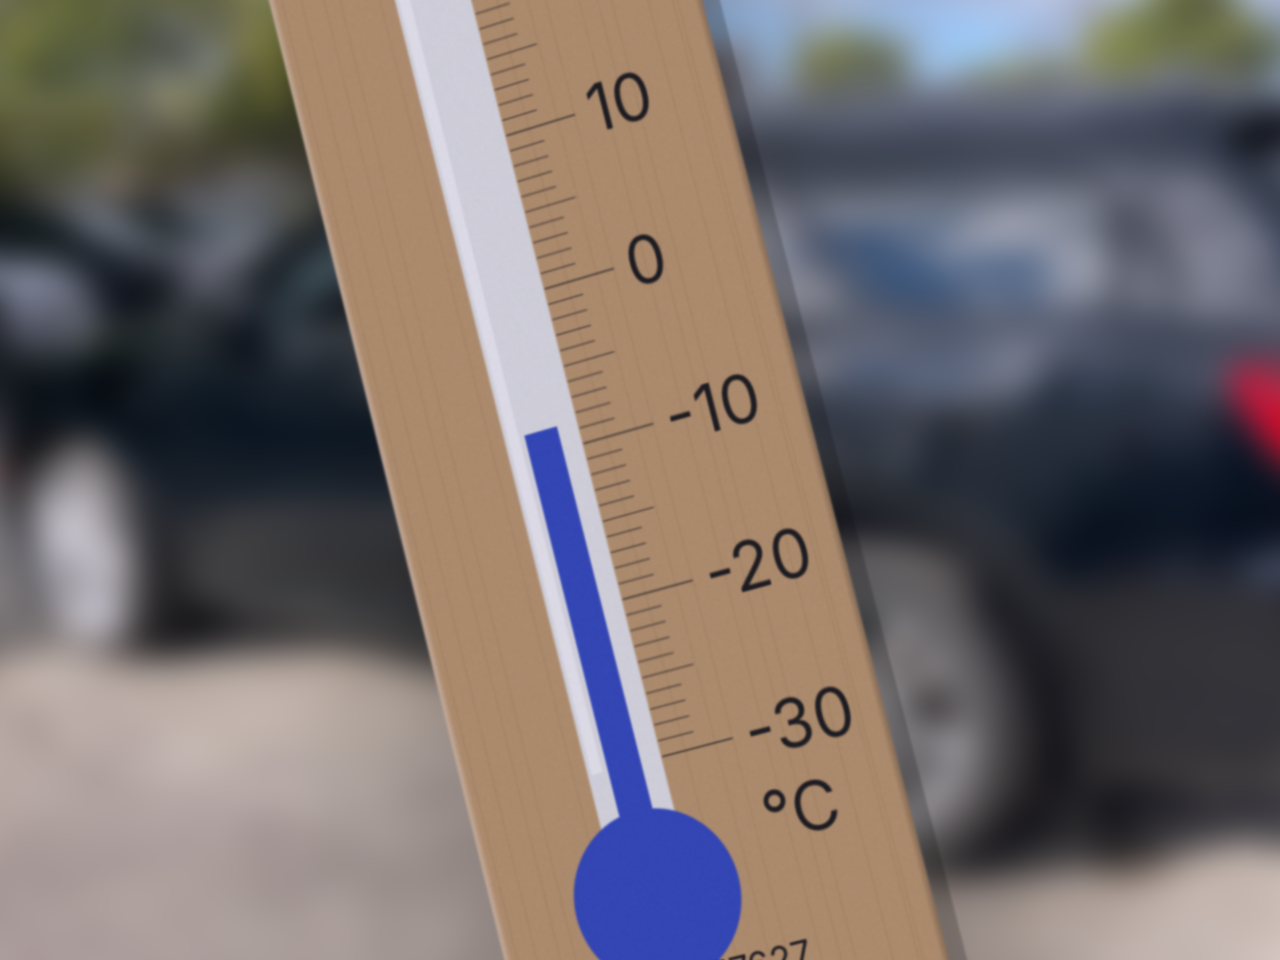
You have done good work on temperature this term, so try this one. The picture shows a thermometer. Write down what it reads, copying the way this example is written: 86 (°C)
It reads -8.5 (°C)
